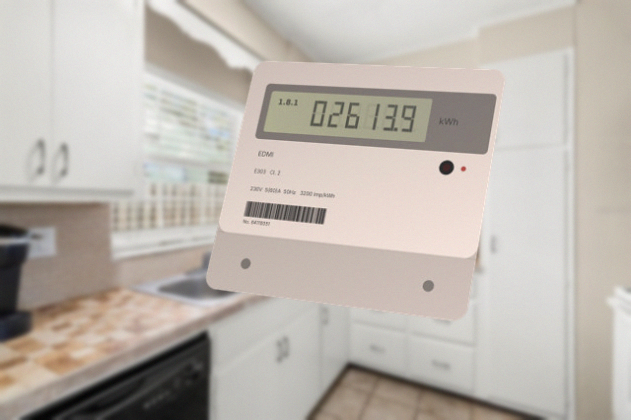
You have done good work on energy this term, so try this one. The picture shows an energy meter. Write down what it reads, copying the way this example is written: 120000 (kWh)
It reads 2613.9 (kWh)
